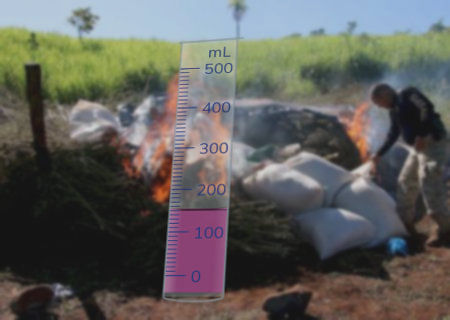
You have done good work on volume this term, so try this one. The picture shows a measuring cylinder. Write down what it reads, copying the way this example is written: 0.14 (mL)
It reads 150 (mL)
